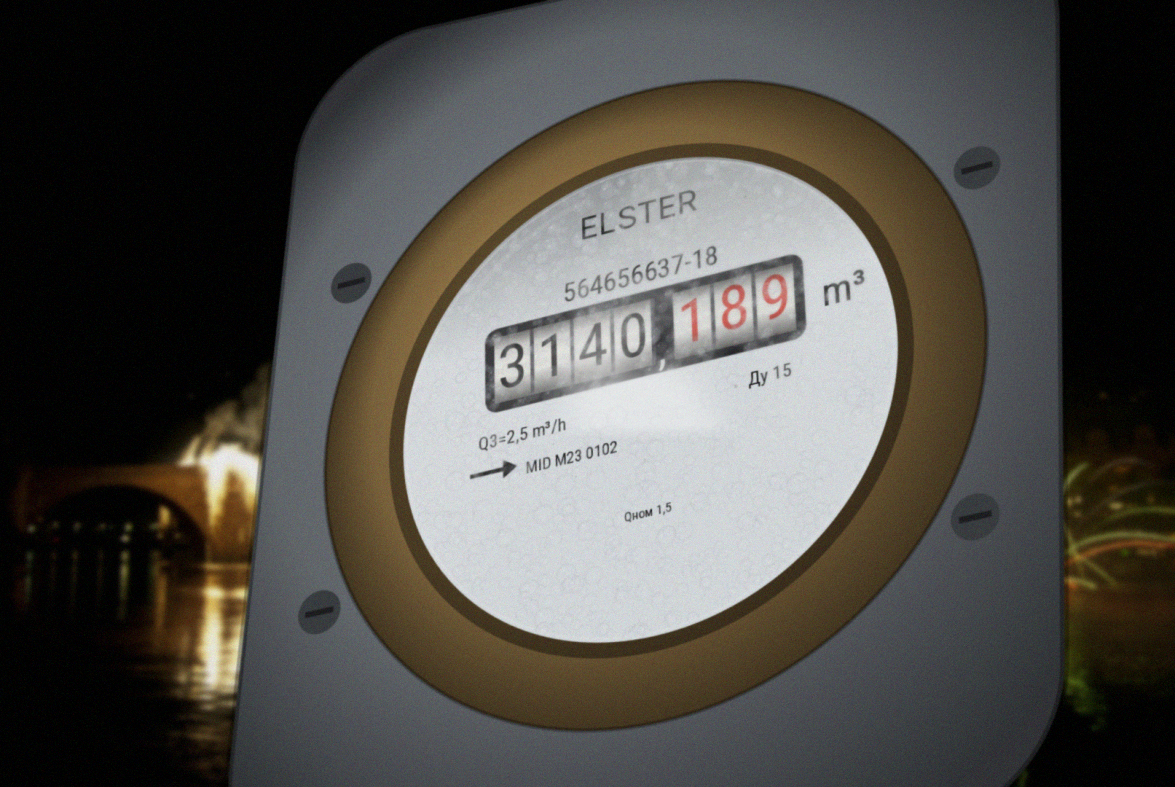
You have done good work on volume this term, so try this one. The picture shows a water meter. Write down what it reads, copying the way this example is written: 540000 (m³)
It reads 3140.189 (m³)
